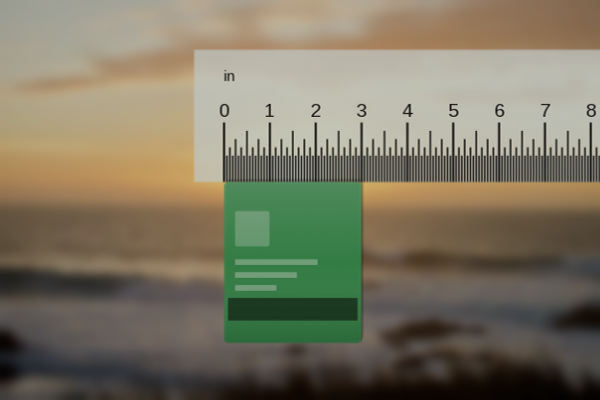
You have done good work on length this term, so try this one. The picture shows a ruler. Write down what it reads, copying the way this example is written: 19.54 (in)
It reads 3 (in)
